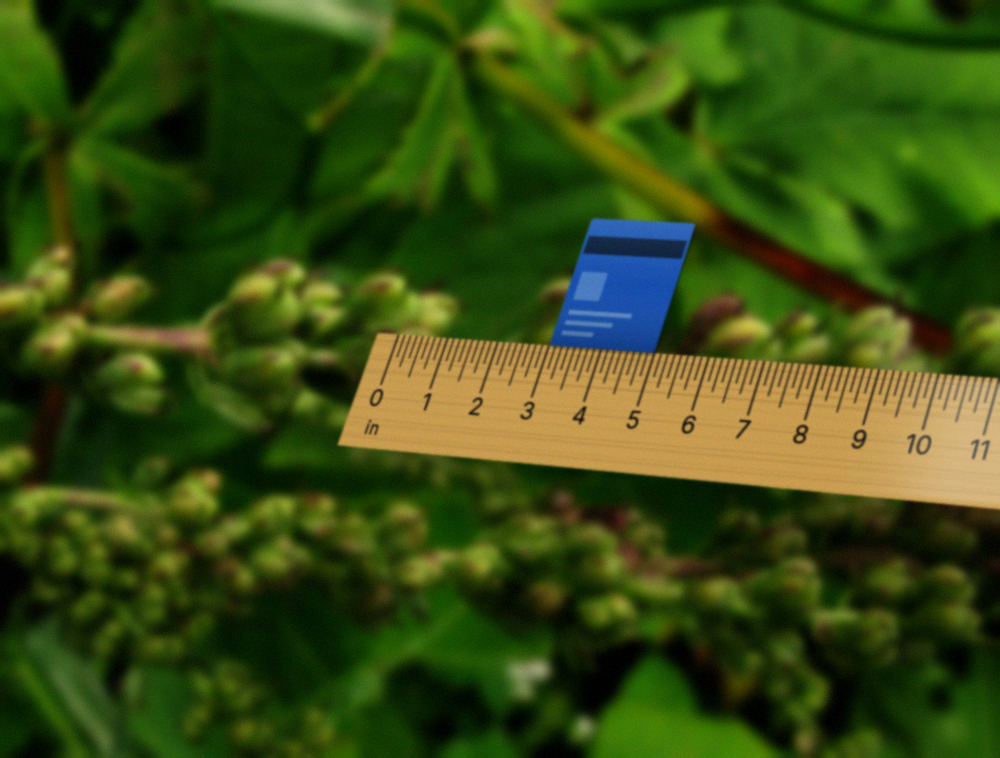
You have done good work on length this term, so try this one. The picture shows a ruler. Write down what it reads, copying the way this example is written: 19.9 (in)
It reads 2 (in)
